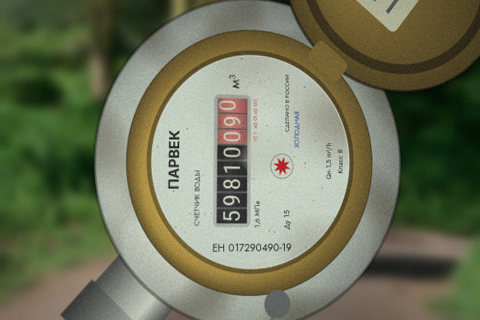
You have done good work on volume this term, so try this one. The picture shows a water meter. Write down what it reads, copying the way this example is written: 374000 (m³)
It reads 59810.090 (m³)
